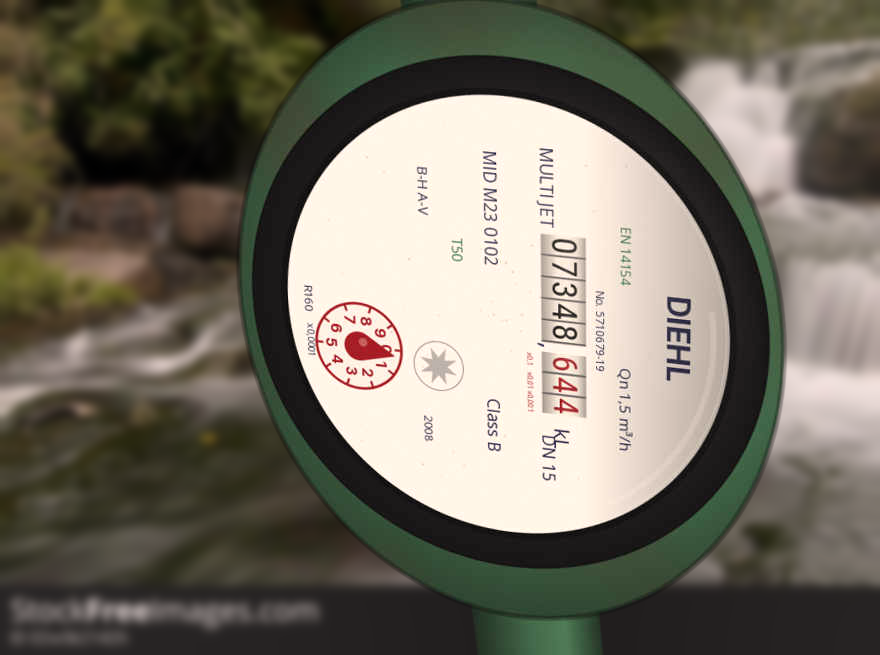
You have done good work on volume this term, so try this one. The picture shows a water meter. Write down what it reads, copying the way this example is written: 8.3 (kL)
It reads 7348.6440 (kL)
